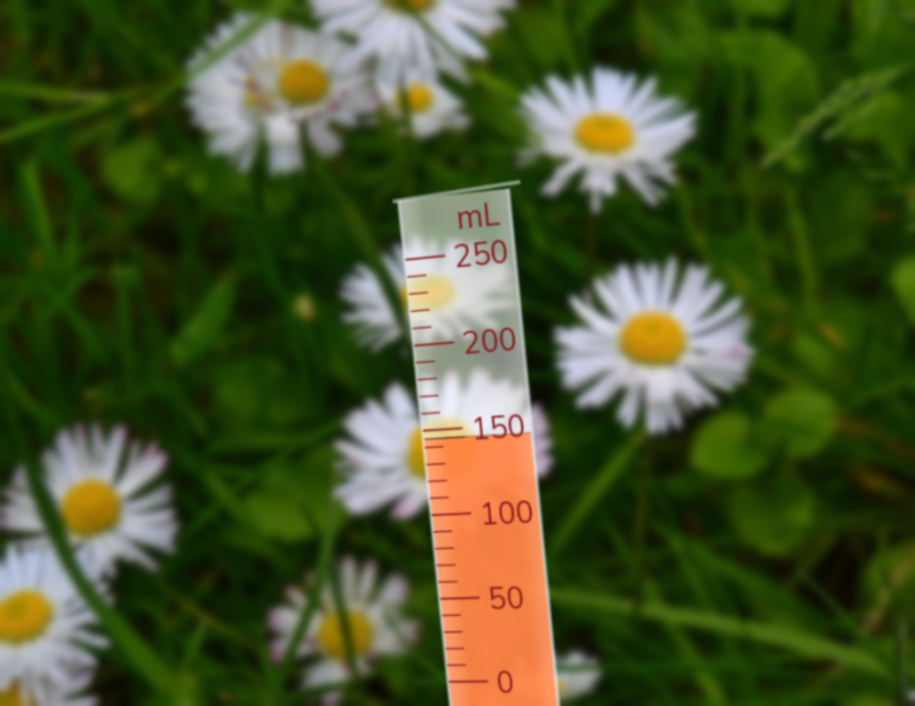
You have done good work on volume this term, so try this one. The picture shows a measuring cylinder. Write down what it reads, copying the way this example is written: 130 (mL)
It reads 145 (mL)
